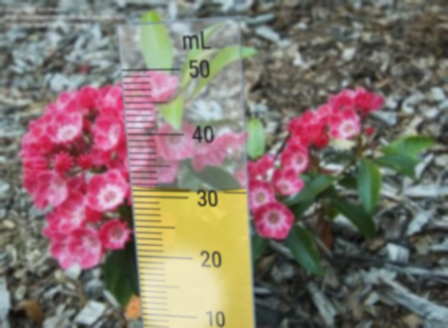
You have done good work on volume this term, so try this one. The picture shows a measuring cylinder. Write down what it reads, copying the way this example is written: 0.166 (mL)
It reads 31 (mL)
